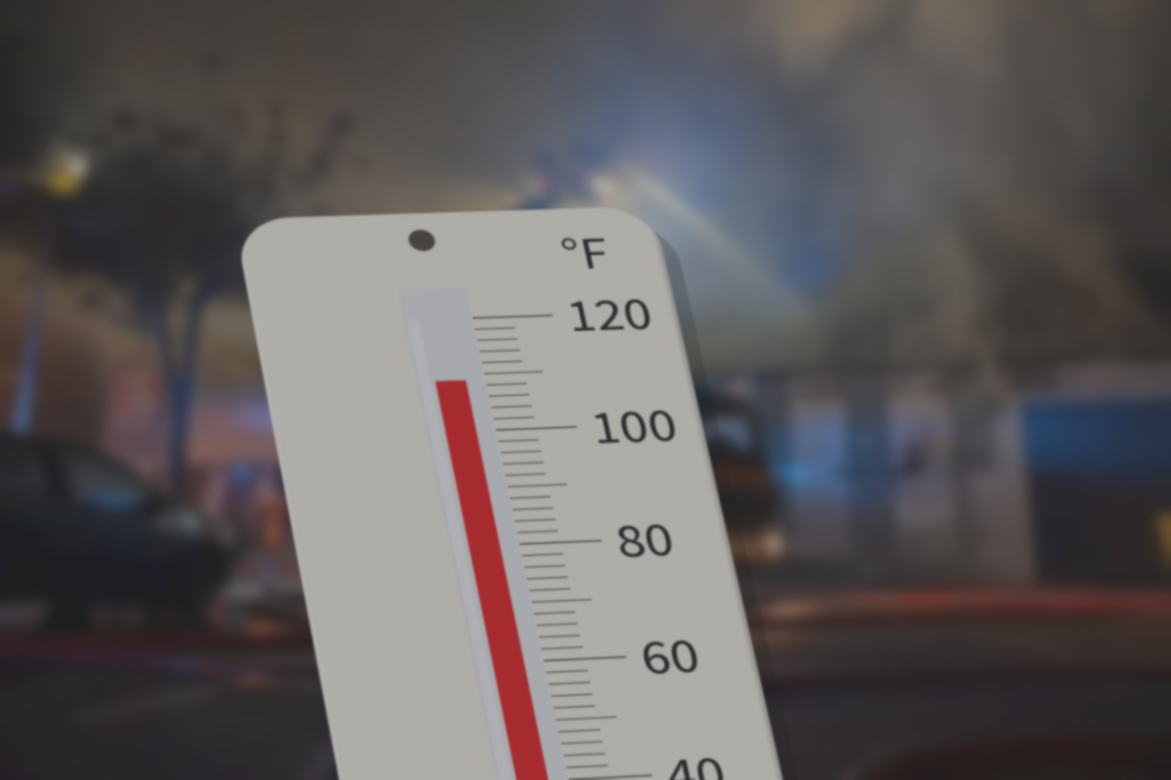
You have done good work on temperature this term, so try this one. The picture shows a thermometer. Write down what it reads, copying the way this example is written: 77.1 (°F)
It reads 109 (°F)
